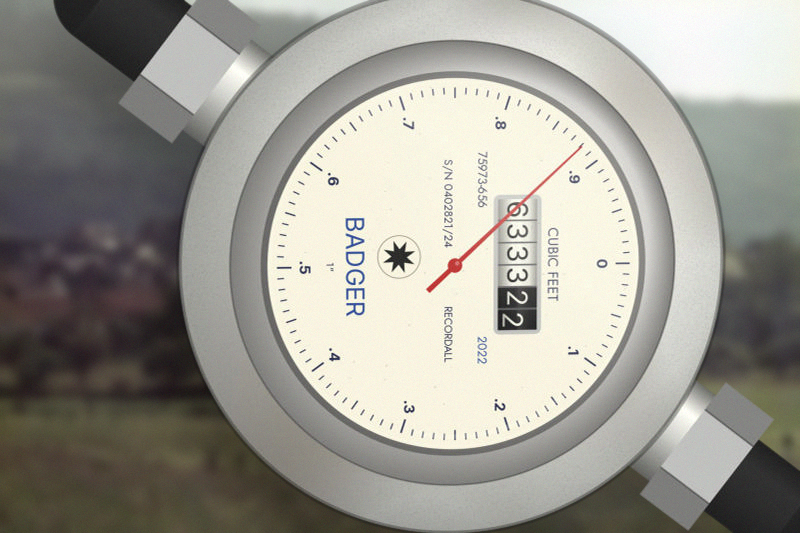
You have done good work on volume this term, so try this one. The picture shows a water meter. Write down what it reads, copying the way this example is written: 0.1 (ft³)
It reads 633321.88 (ft³)
